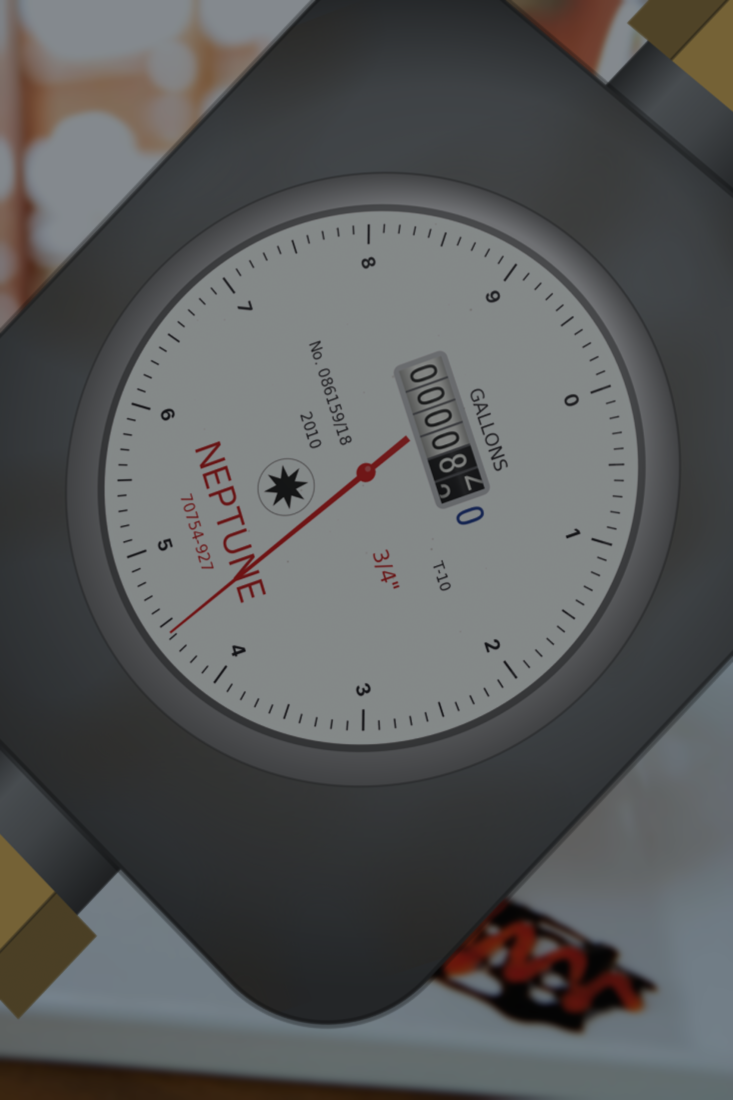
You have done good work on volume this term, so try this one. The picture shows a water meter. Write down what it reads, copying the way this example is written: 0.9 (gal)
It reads 824.4 (gal)
